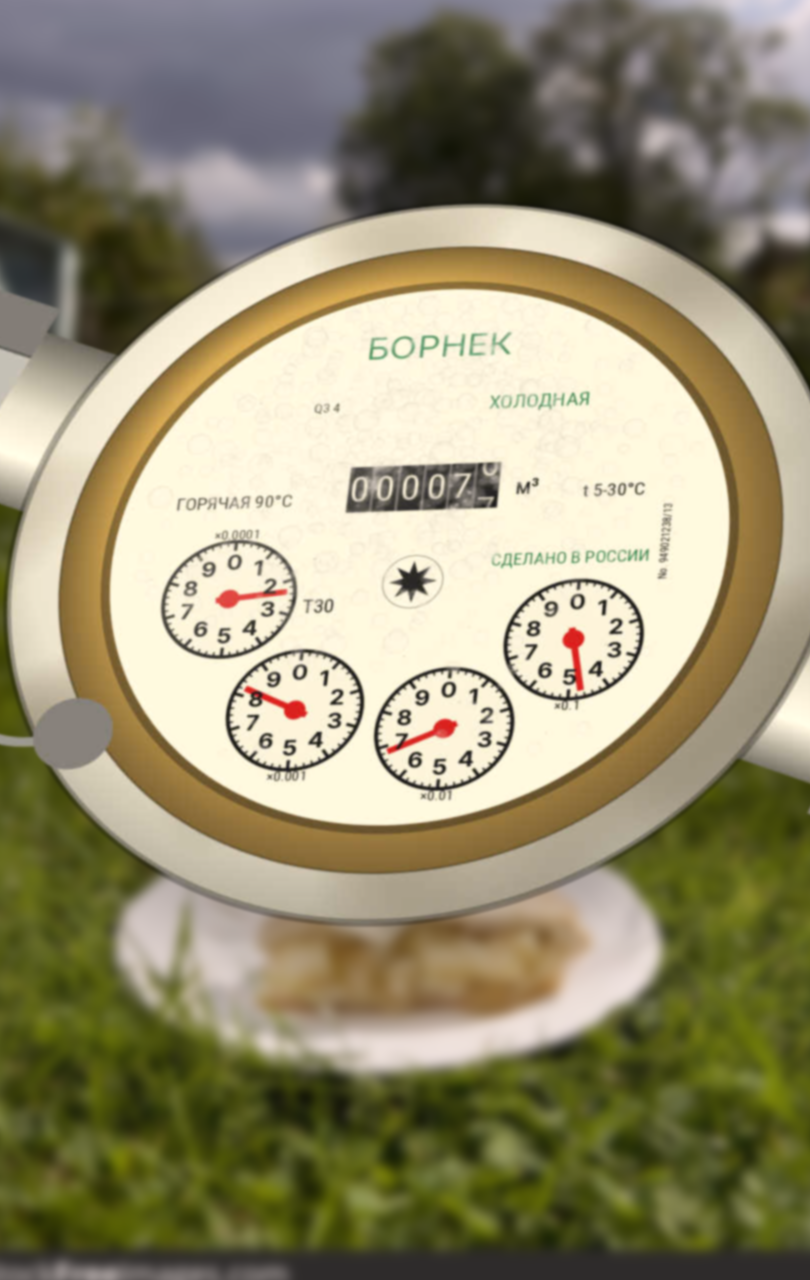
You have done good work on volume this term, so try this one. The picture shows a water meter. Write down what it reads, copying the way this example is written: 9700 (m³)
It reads 76.4682 (m³)
